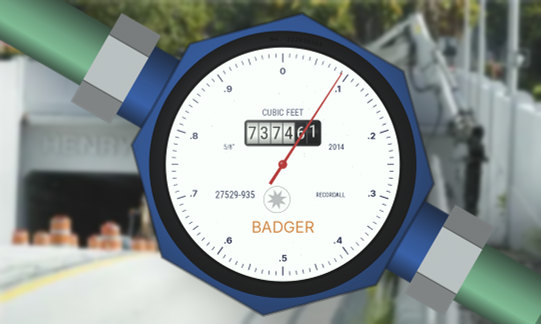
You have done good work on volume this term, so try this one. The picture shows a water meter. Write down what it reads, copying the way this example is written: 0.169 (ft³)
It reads 737461.09 (ft³)
